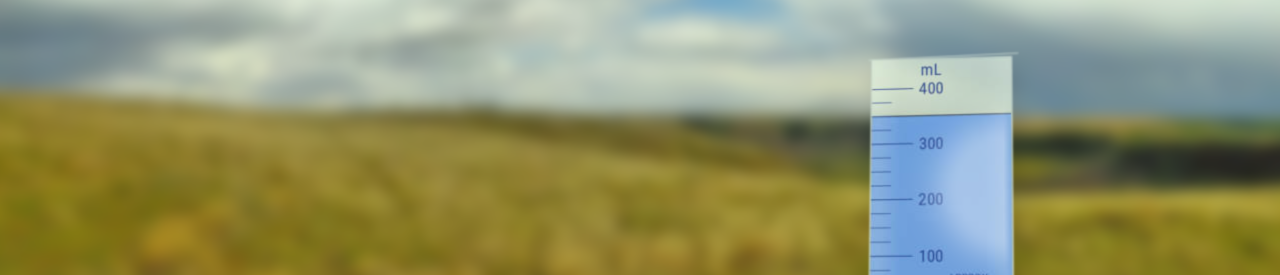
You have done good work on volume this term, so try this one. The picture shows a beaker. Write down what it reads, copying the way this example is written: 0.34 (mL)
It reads 350 (mL)
